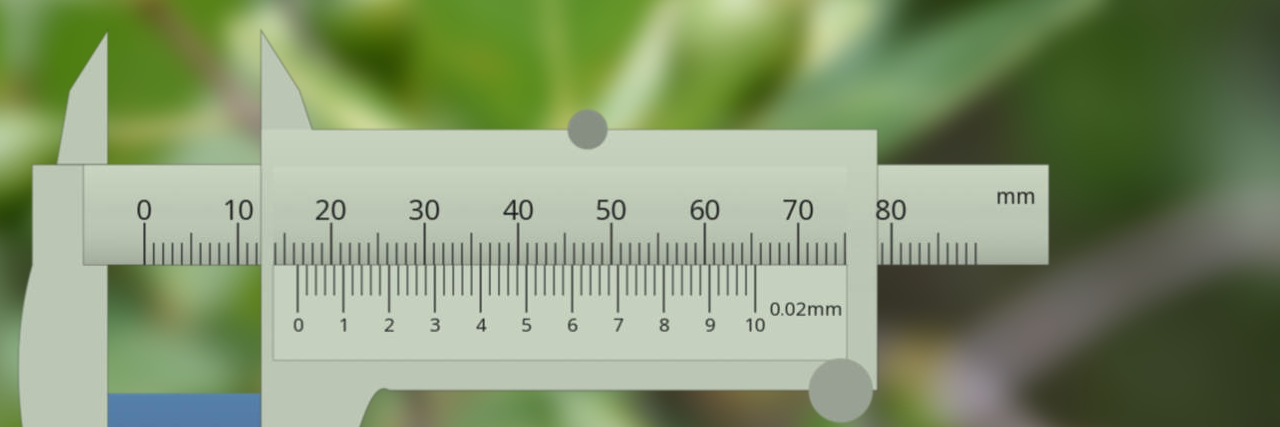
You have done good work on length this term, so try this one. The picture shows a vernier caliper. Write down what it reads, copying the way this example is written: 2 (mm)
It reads 16.4 (mm)
